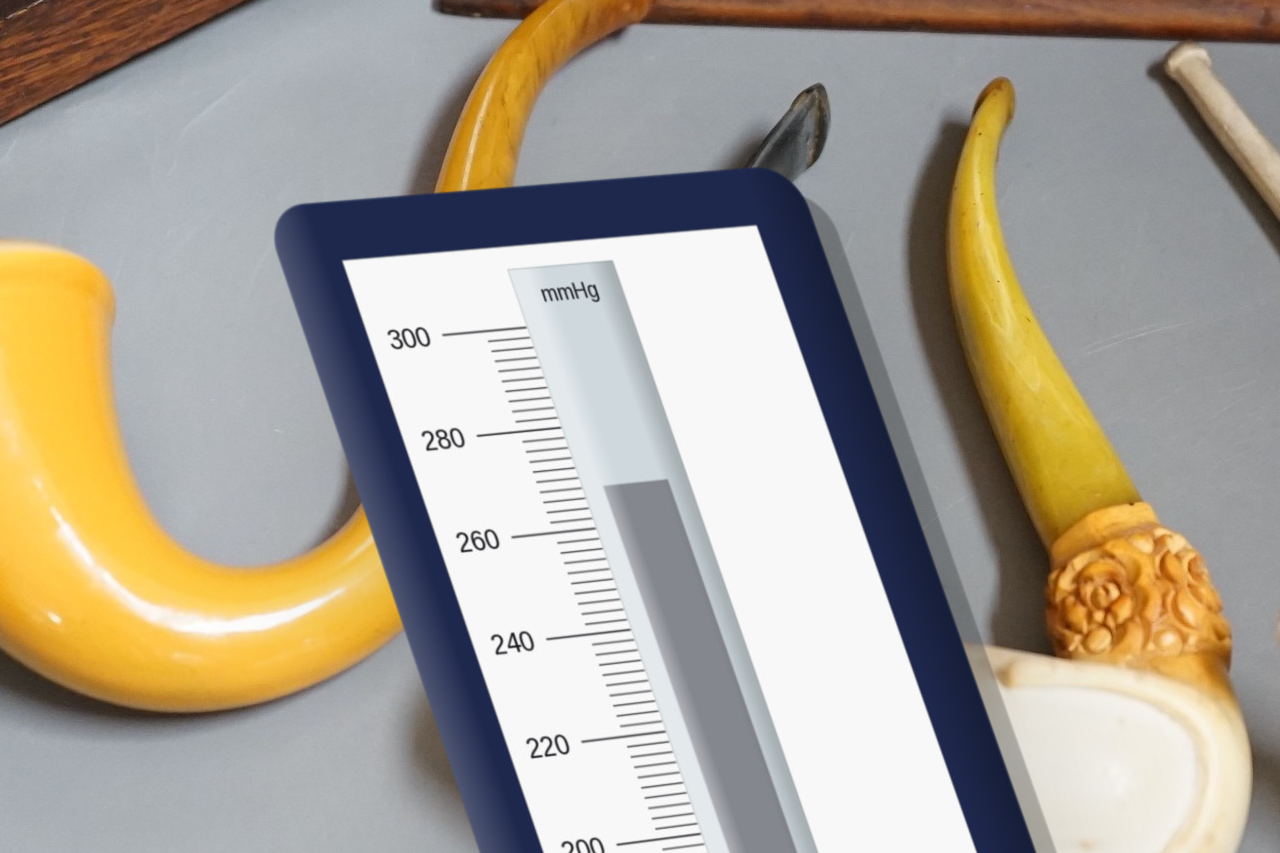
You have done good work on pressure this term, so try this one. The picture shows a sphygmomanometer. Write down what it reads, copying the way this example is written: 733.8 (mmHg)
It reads 268 (mmHg)
